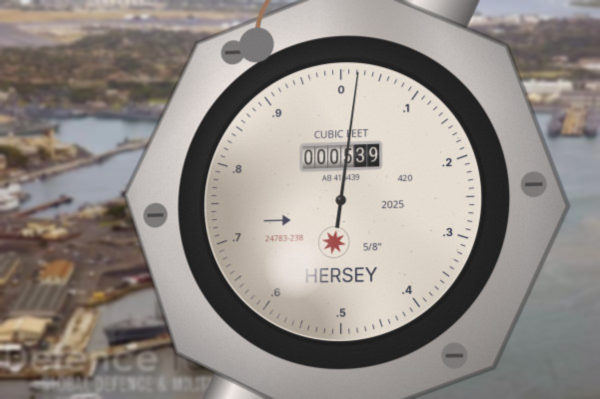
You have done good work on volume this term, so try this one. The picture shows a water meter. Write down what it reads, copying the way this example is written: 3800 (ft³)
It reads 539.02 (ft³)
